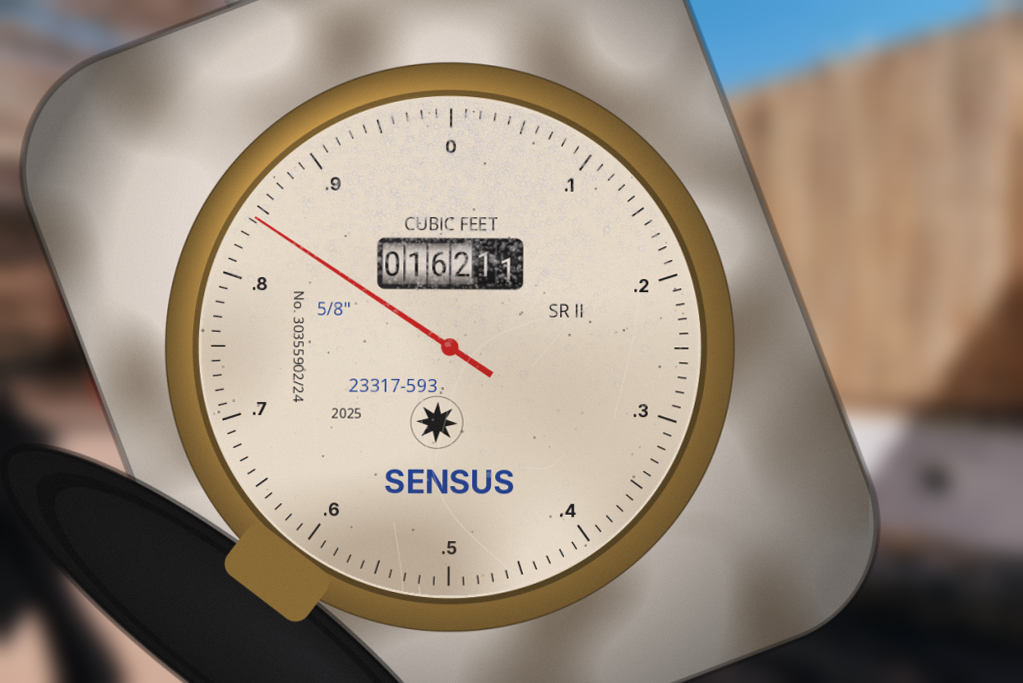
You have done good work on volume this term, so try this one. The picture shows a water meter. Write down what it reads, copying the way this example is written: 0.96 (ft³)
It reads 16210.84 (ft³)
